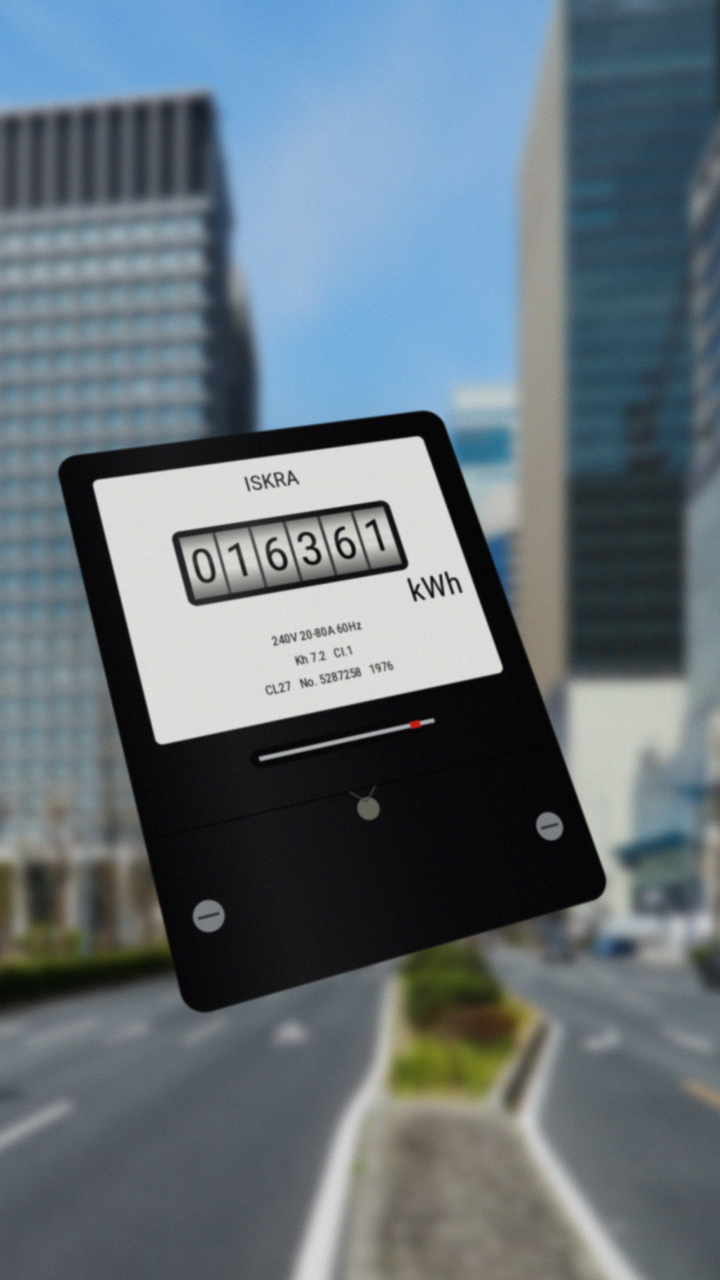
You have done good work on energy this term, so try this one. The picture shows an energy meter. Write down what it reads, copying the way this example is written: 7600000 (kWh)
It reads 16361 (kWh)
